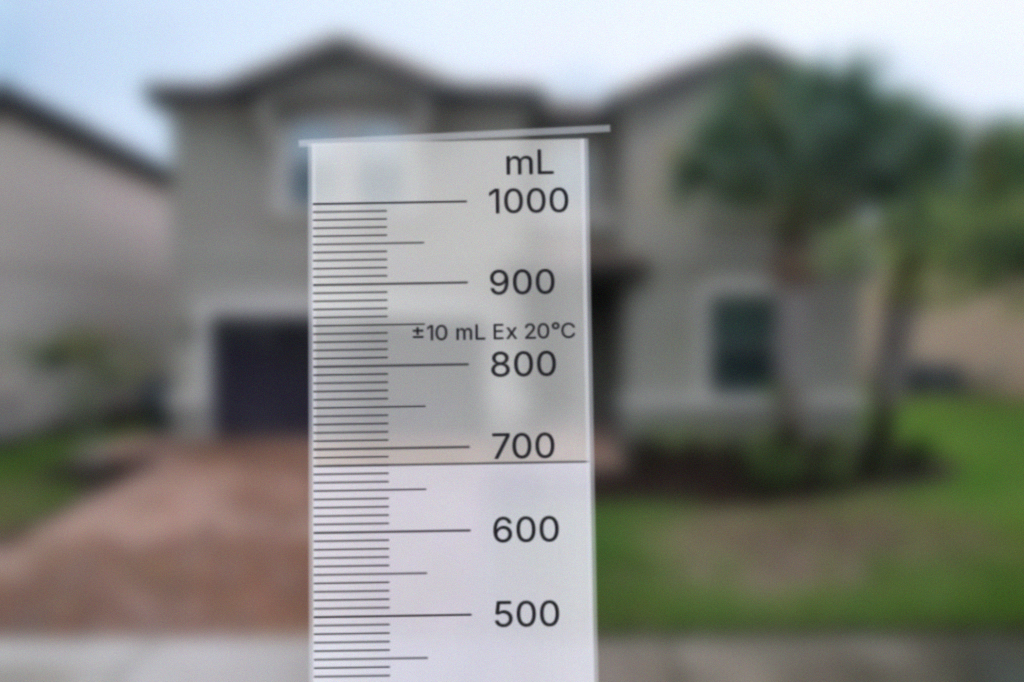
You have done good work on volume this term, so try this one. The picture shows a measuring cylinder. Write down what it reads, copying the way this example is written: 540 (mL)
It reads 680 (mL)
